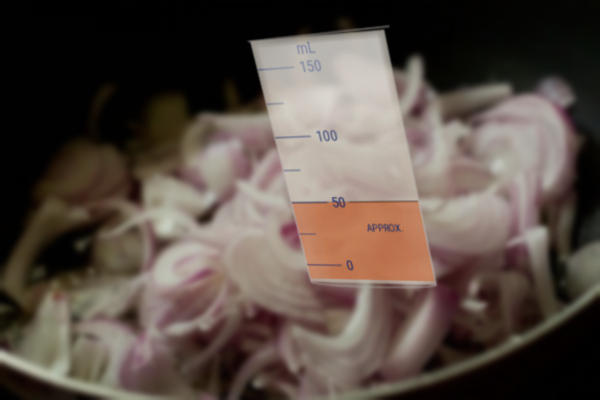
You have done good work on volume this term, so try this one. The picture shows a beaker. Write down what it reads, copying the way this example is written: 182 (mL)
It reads 50 (mL)
